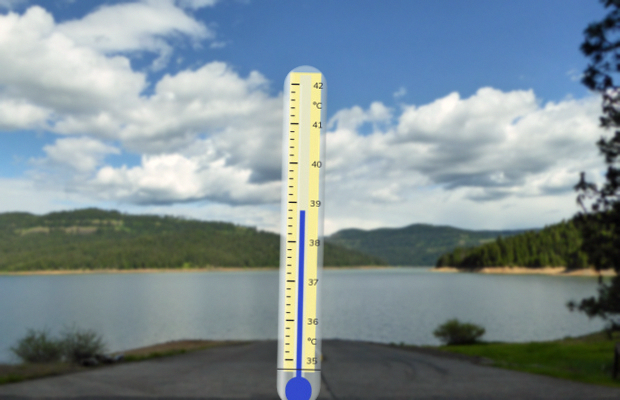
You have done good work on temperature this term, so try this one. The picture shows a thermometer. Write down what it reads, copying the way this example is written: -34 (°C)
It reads 38.8 (°C)
